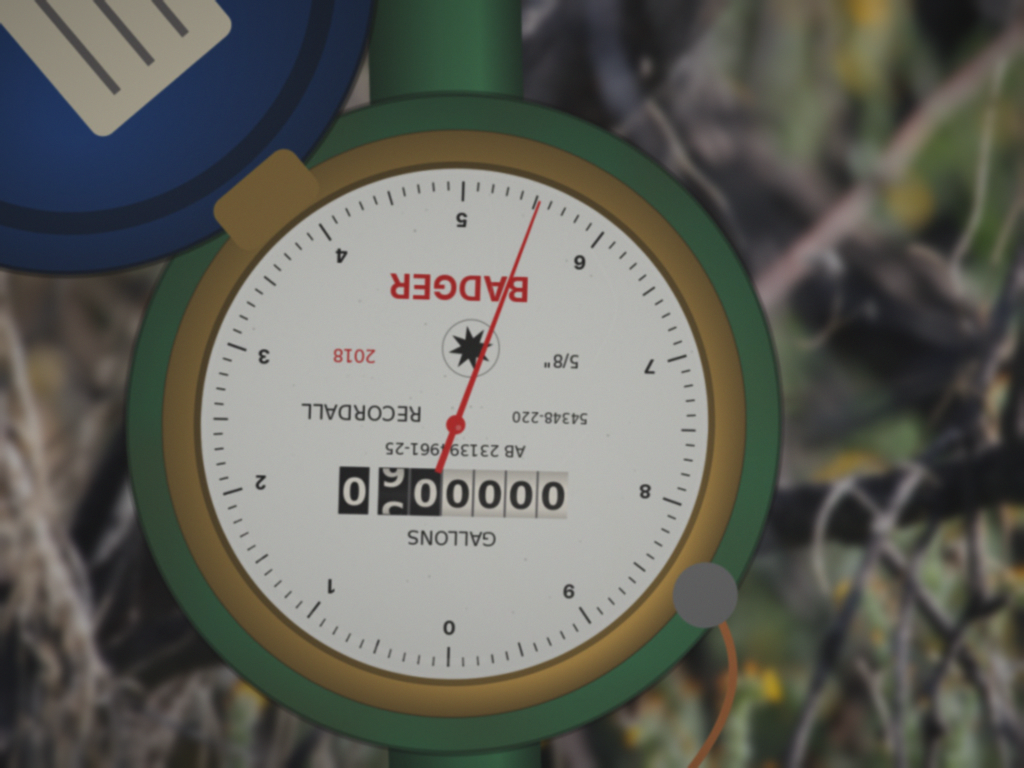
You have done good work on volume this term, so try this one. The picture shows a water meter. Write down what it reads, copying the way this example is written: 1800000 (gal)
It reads 55.5 (gal)
